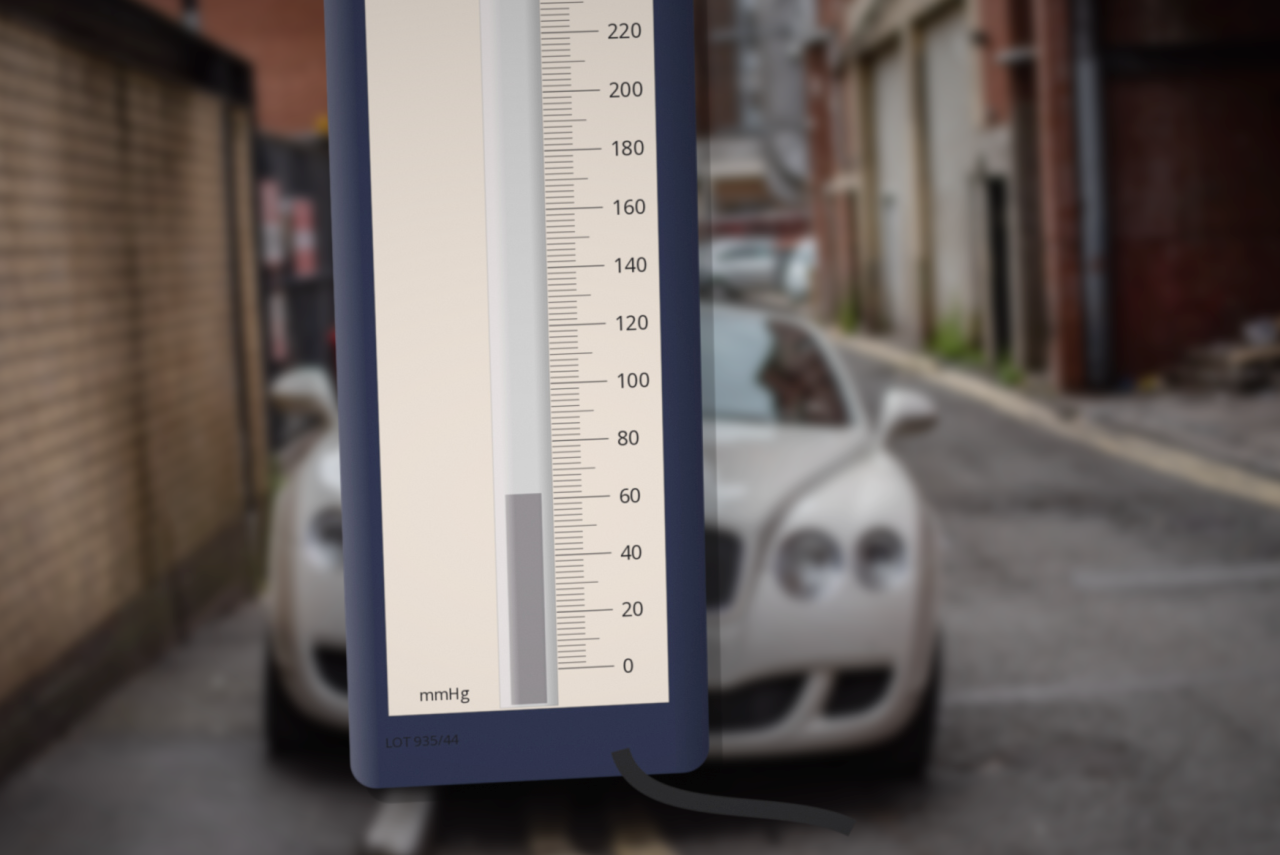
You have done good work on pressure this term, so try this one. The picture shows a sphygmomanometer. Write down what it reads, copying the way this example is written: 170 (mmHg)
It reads 62 (mmHg)
